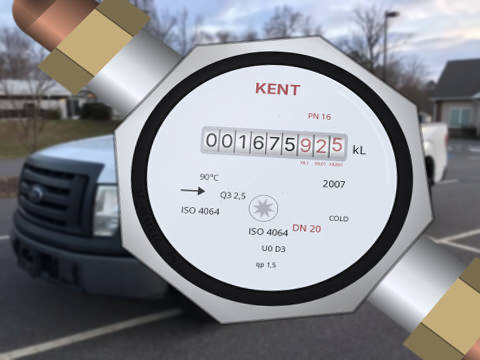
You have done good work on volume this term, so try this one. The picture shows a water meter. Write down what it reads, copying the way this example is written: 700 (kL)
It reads 1675.925 (kL)
